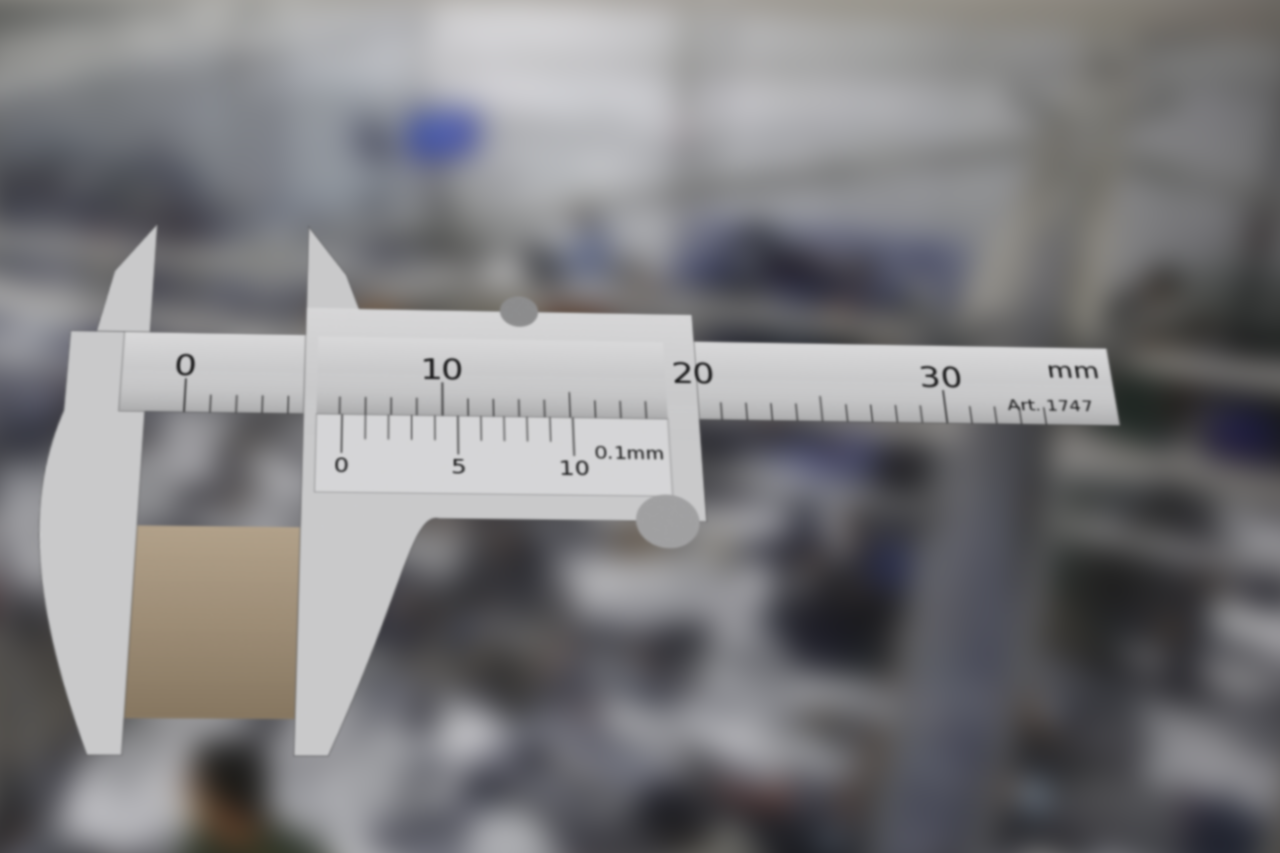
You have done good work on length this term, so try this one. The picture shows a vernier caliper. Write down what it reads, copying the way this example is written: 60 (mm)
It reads 6.1 (mm)
